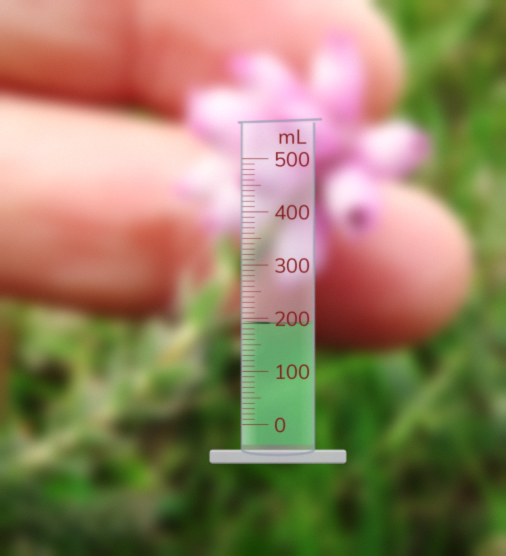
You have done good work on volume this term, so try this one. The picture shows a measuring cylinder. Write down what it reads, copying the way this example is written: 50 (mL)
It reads 190 (mL)
